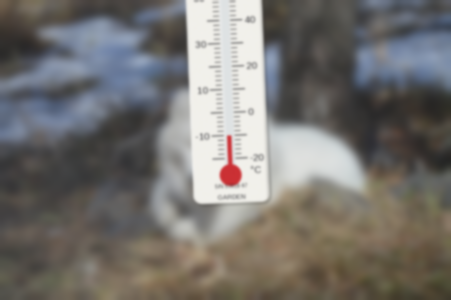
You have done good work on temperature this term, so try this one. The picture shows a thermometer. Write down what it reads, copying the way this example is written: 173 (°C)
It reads -10 (°C)
